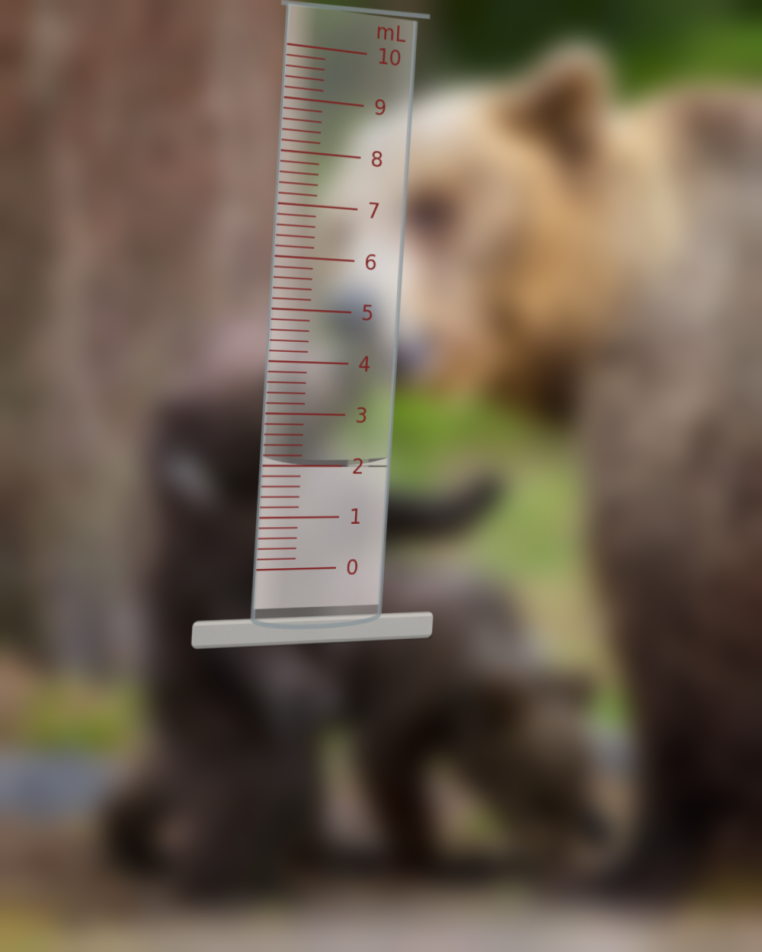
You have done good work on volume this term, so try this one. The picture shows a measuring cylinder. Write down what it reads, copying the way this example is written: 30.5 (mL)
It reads 2 (mL)
